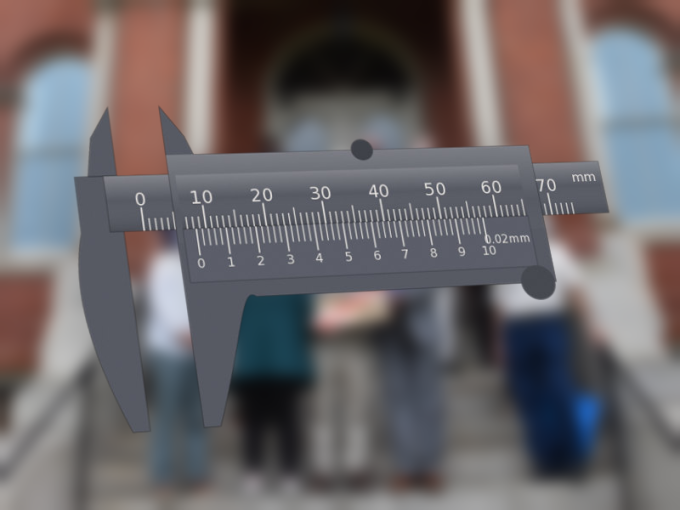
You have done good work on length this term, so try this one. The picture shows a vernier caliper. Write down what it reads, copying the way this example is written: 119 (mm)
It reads 8.4 (mm)
